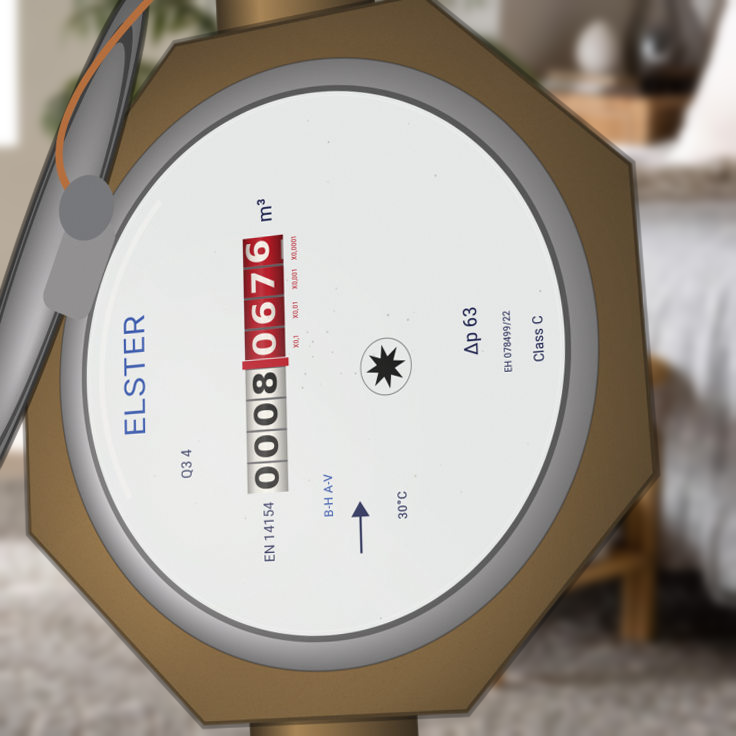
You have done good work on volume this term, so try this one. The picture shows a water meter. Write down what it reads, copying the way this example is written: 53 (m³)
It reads 8.0676 (m³)
